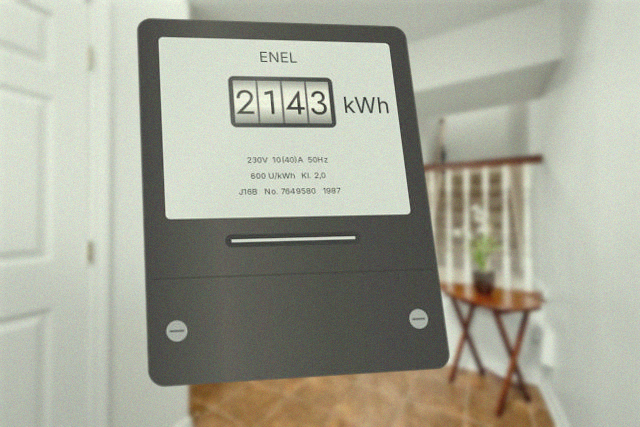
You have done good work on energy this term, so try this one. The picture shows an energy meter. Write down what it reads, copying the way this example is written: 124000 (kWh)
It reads 2143 (kWh)
